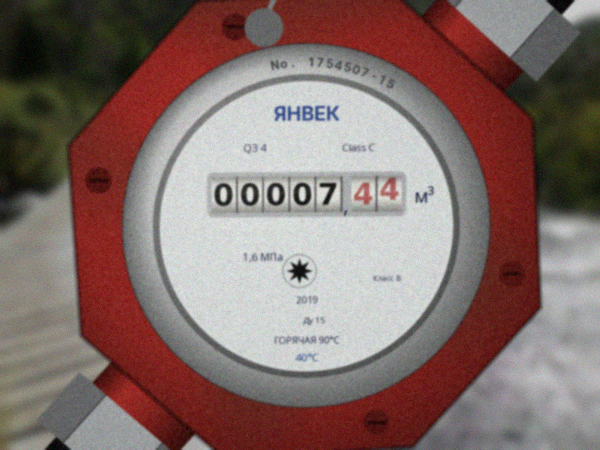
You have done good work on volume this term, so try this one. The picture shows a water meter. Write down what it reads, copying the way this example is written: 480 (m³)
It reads 7.44 (m³)
